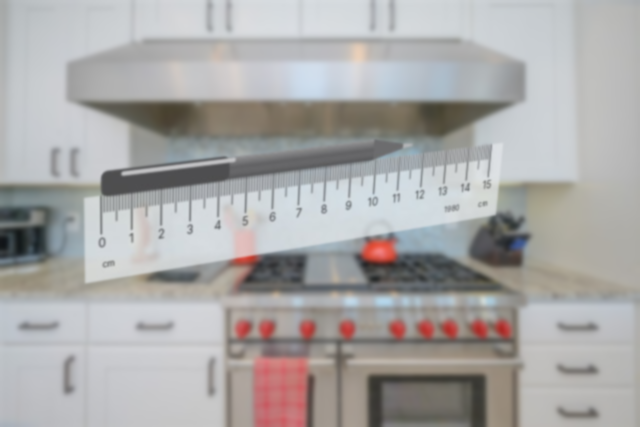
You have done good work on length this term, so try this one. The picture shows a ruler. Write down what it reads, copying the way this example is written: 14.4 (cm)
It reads 11.5 (cm)
